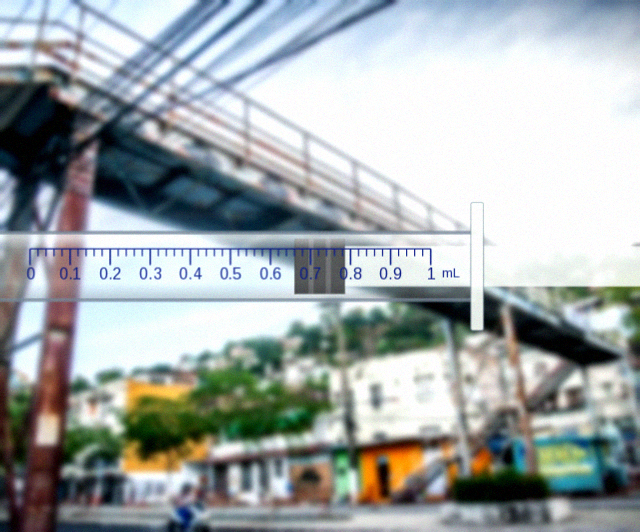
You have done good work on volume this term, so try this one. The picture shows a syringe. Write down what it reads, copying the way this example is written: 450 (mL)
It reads 0.66 (mL)
